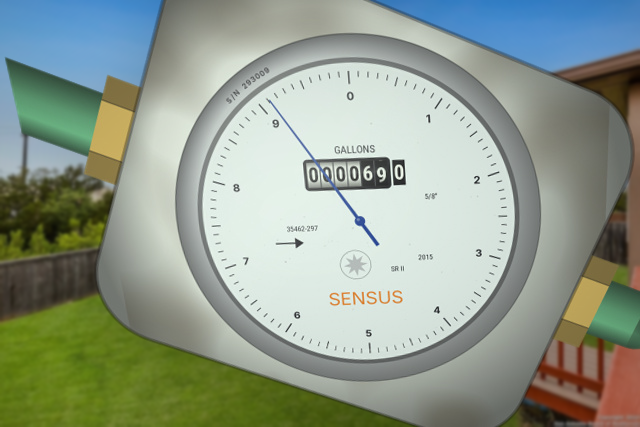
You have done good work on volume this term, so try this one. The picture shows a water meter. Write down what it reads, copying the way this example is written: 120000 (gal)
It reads 689.1 (gal)
